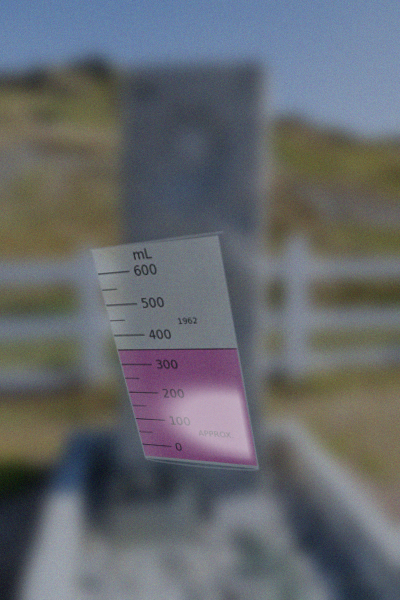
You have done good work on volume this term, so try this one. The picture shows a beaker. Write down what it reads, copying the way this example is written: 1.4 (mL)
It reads 350 (mL)
